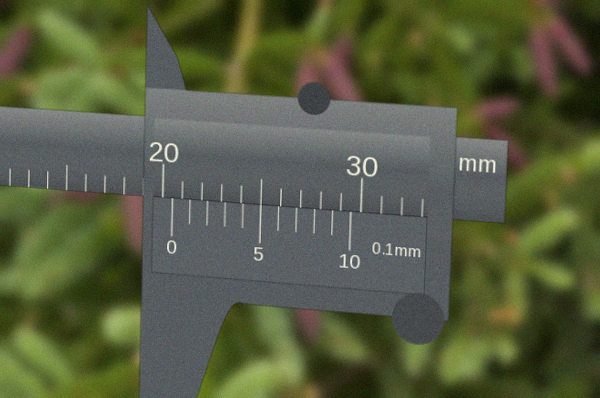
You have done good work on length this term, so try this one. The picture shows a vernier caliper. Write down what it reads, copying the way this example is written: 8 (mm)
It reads 20.5 (mm)
